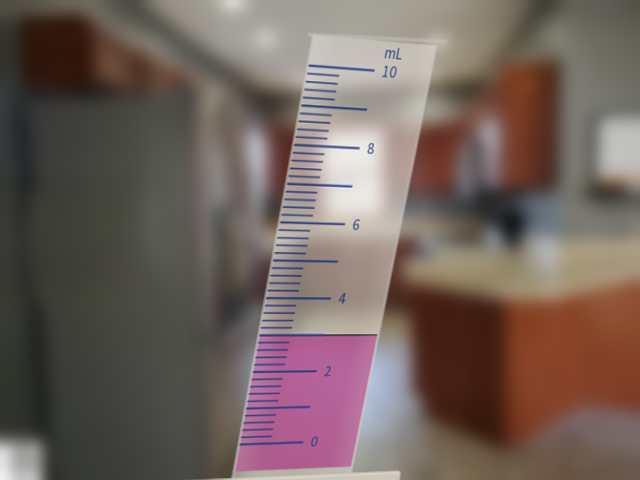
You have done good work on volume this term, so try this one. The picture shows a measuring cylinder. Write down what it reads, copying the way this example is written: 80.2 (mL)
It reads 3 (mL)
